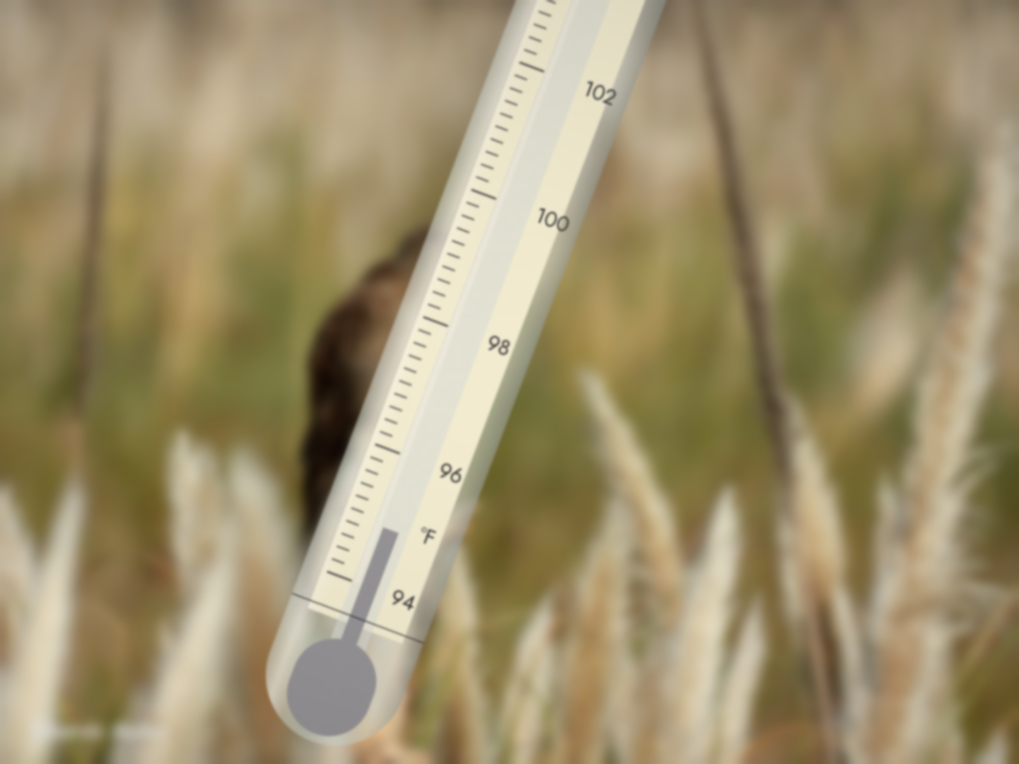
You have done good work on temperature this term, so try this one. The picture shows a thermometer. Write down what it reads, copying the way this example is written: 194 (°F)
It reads 94.9 (°F)
